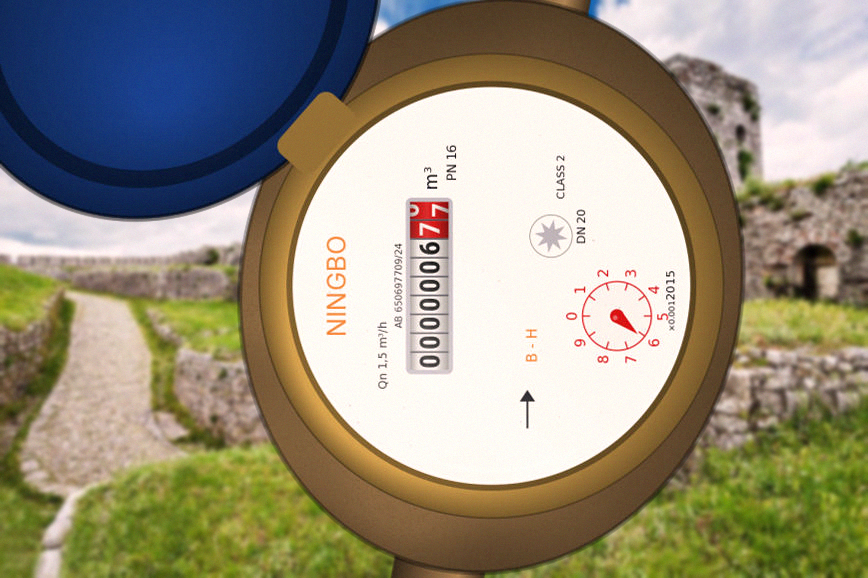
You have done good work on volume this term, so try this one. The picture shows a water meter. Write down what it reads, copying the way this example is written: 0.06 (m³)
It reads 6.766 (m³)
